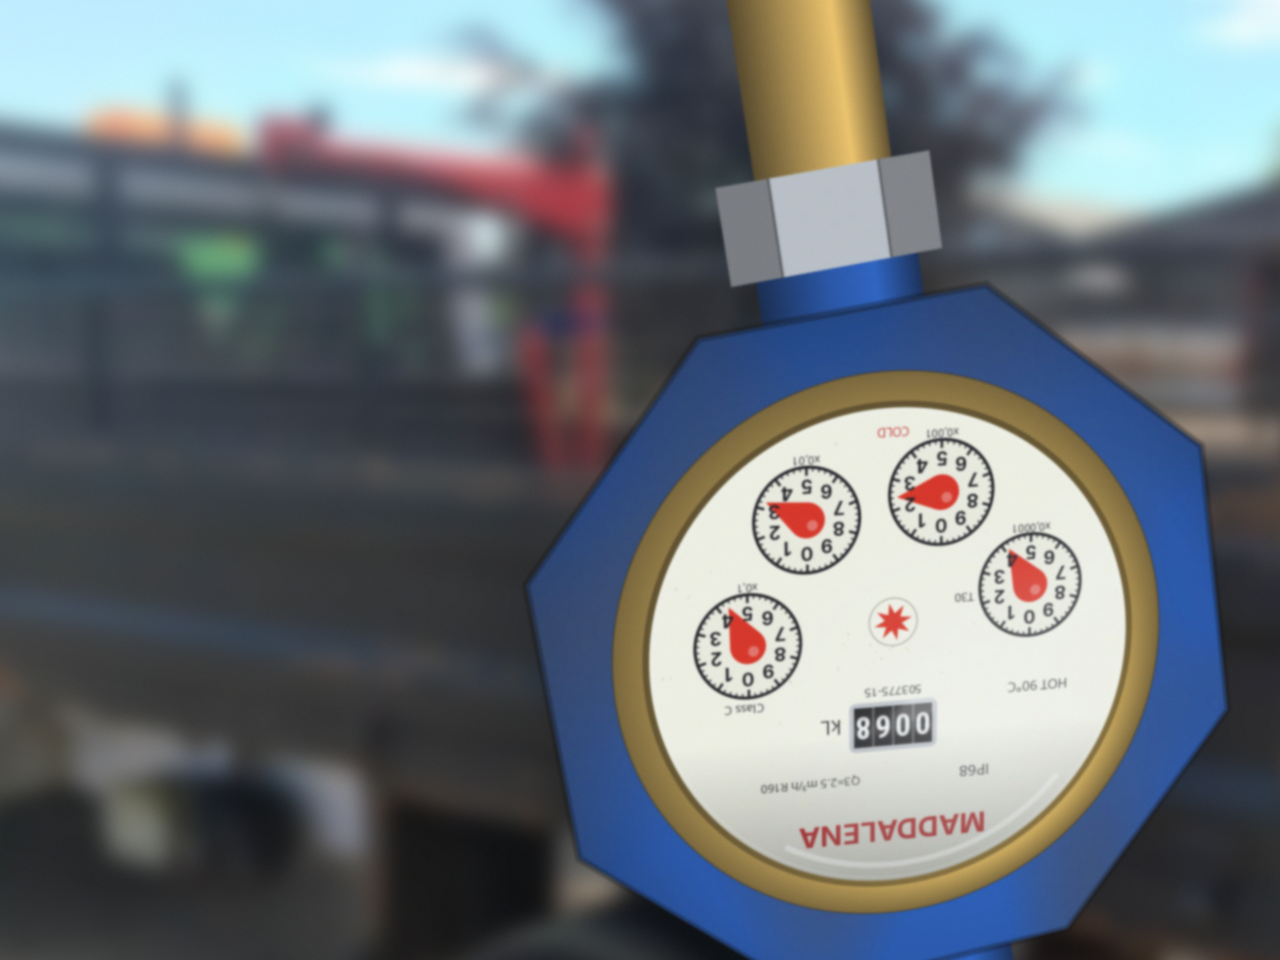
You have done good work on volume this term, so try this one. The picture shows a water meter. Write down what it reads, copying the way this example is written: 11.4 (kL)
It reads 68.4324 (kL)
